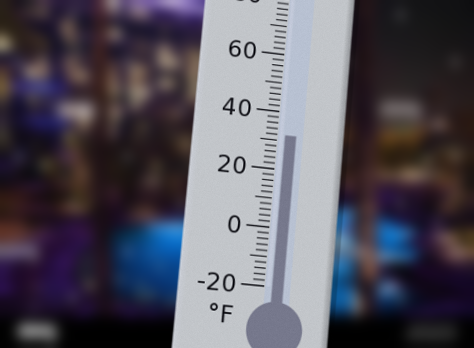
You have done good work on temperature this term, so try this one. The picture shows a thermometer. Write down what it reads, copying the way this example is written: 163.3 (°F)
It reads 32 (°F)
